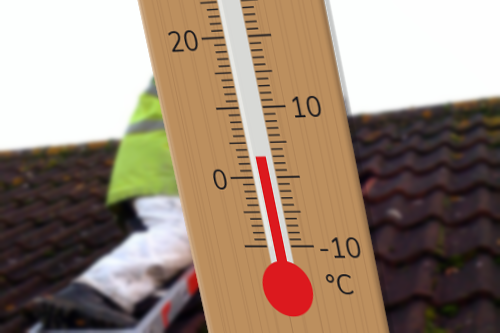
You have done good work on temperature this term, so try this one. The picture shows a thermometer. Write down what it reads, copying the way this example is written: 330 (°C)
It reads 3 (°C)
